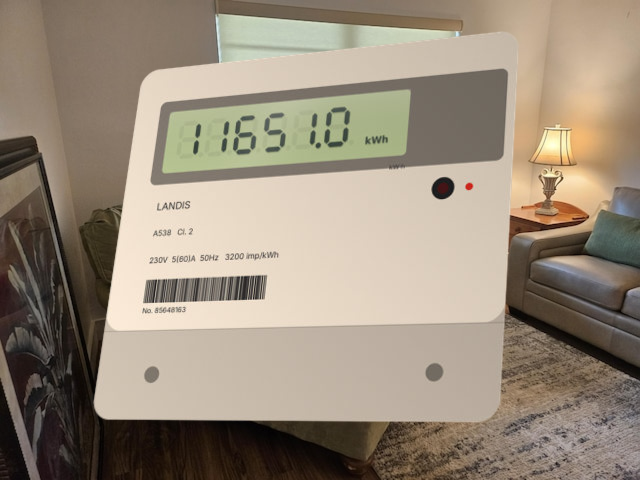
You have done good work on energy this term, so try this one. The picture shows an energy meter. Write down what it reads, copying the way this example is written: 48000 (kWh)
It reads 11651.0 (kWh)
